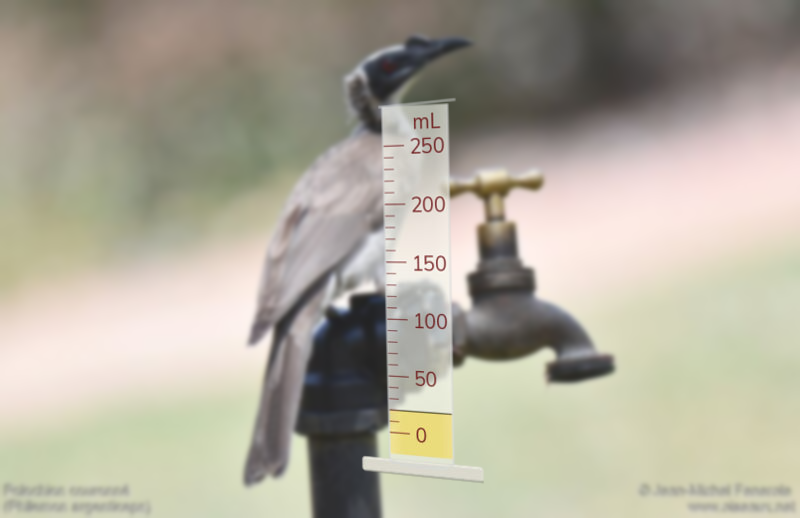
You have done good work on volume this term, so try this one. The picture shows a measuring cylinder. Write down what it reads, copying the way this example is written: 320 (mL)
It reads 20 (mL)
